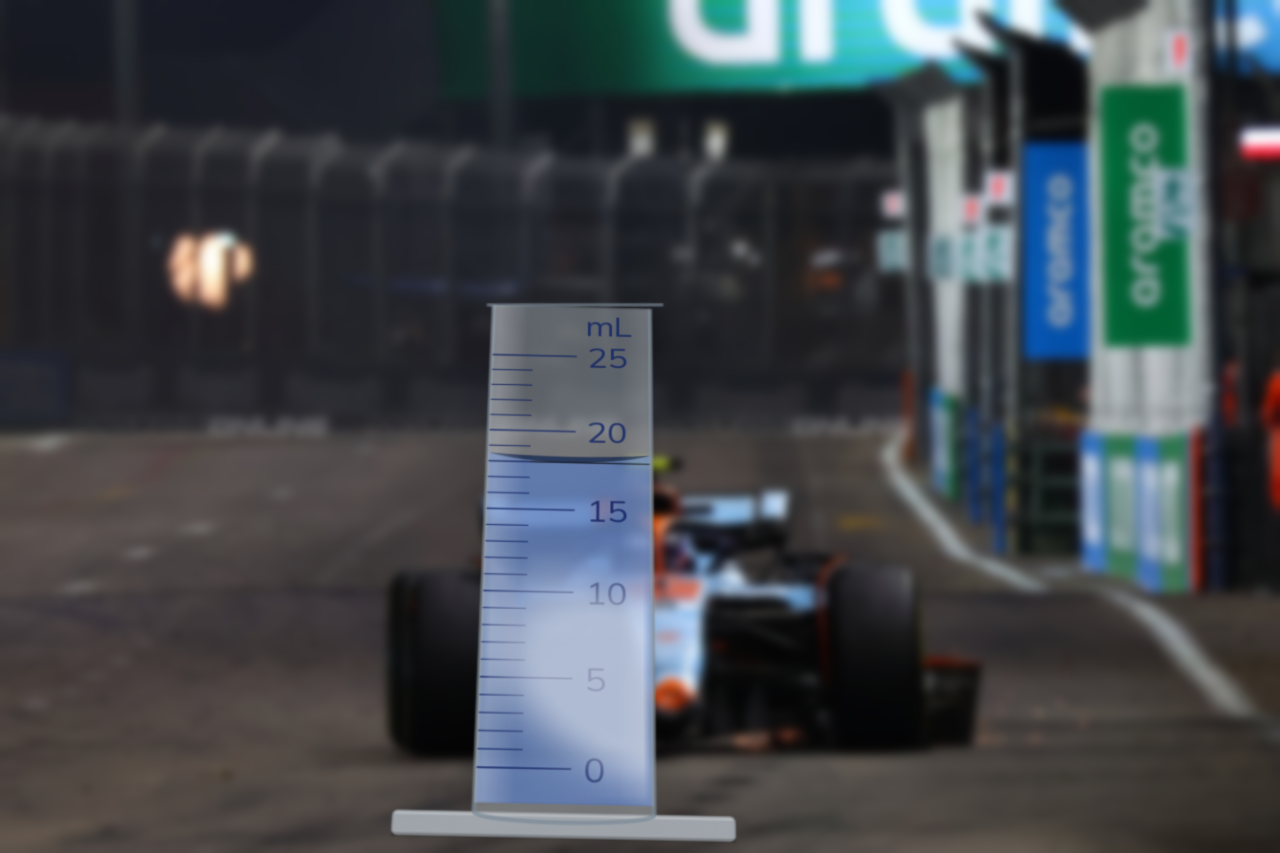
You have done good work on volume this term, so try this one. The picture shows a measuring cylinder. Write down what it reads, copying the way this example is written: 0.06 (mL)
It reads 18 (mL)
